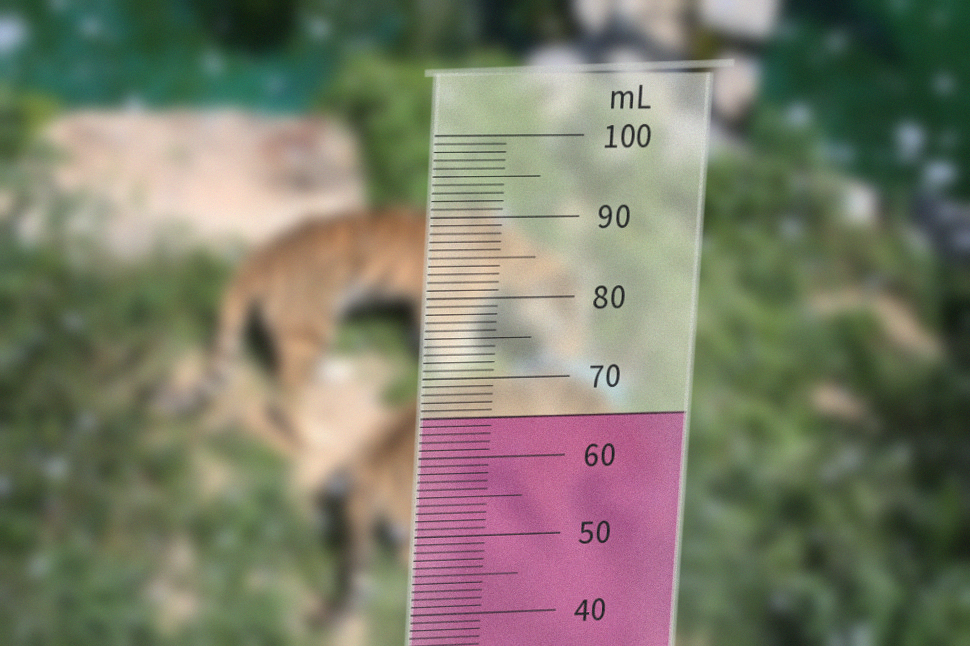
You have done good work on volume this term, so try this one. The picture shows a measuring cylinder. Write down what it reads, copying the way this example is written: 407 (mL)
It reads 65 (mL)
